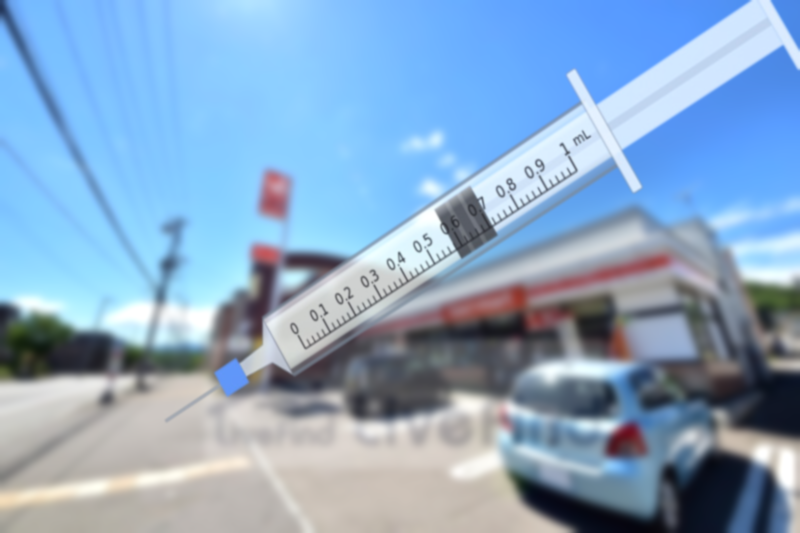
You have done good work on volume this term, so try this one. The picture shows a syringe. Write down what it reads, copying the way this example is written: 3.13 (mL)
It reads 0.58 (mL)
